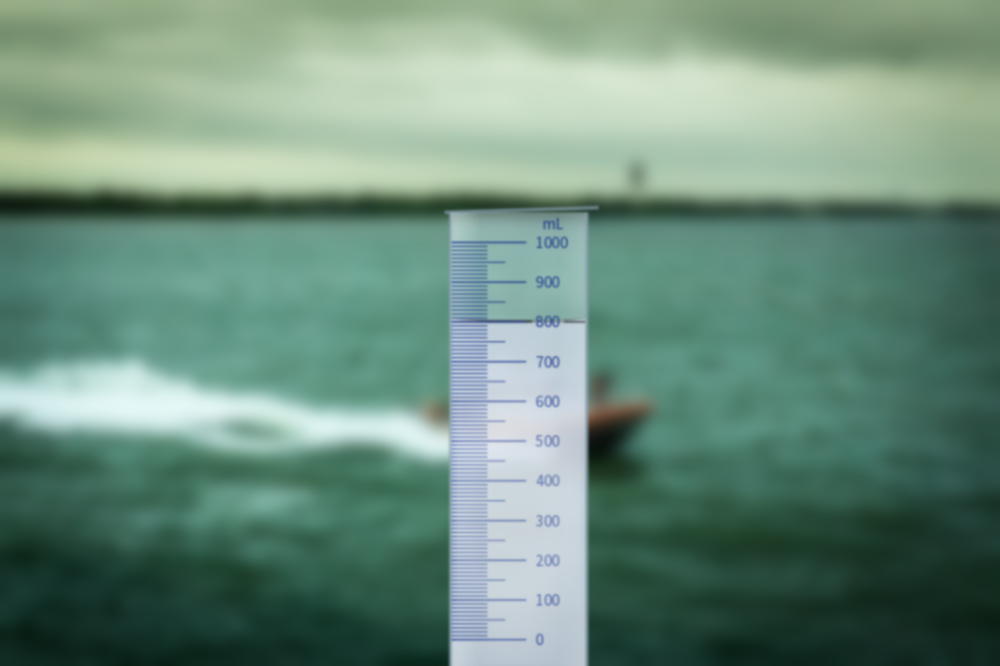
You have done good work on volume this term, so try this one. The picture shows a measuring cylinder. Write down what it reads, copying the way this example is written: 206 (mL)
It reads 800 (mL)
